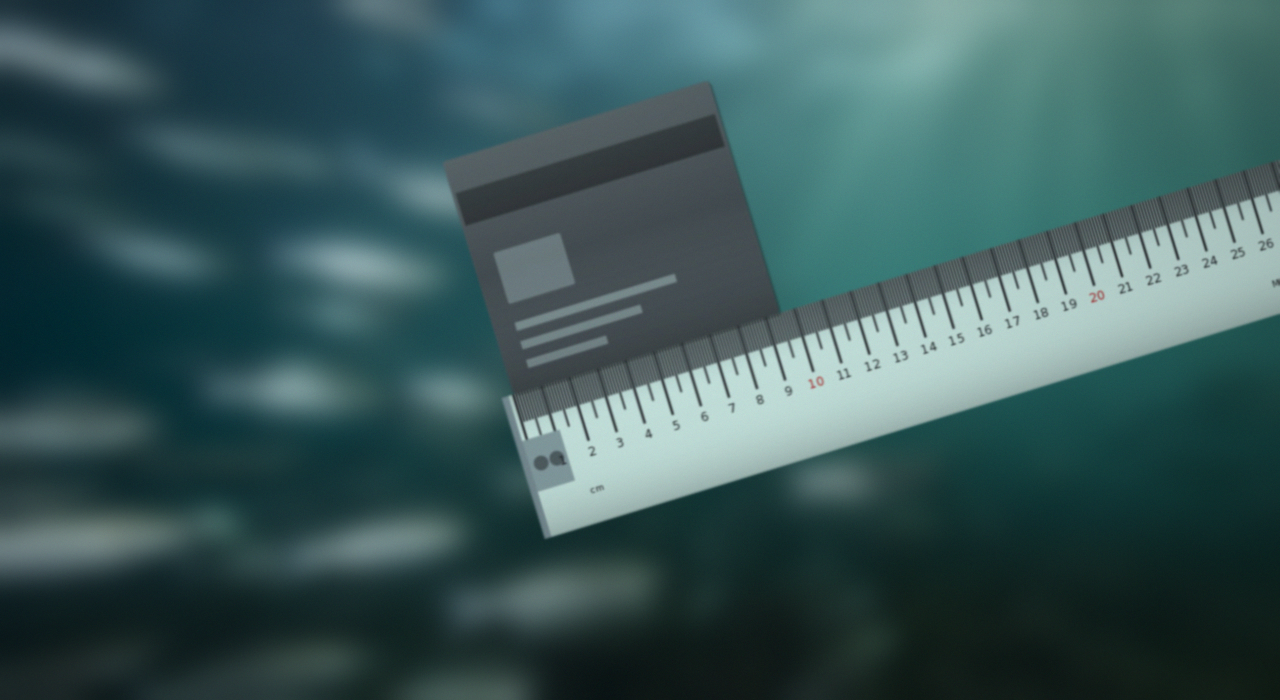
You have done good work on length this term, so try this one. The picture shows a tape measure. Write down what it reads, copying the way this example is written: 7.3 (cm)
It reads 9.5 (cm)
